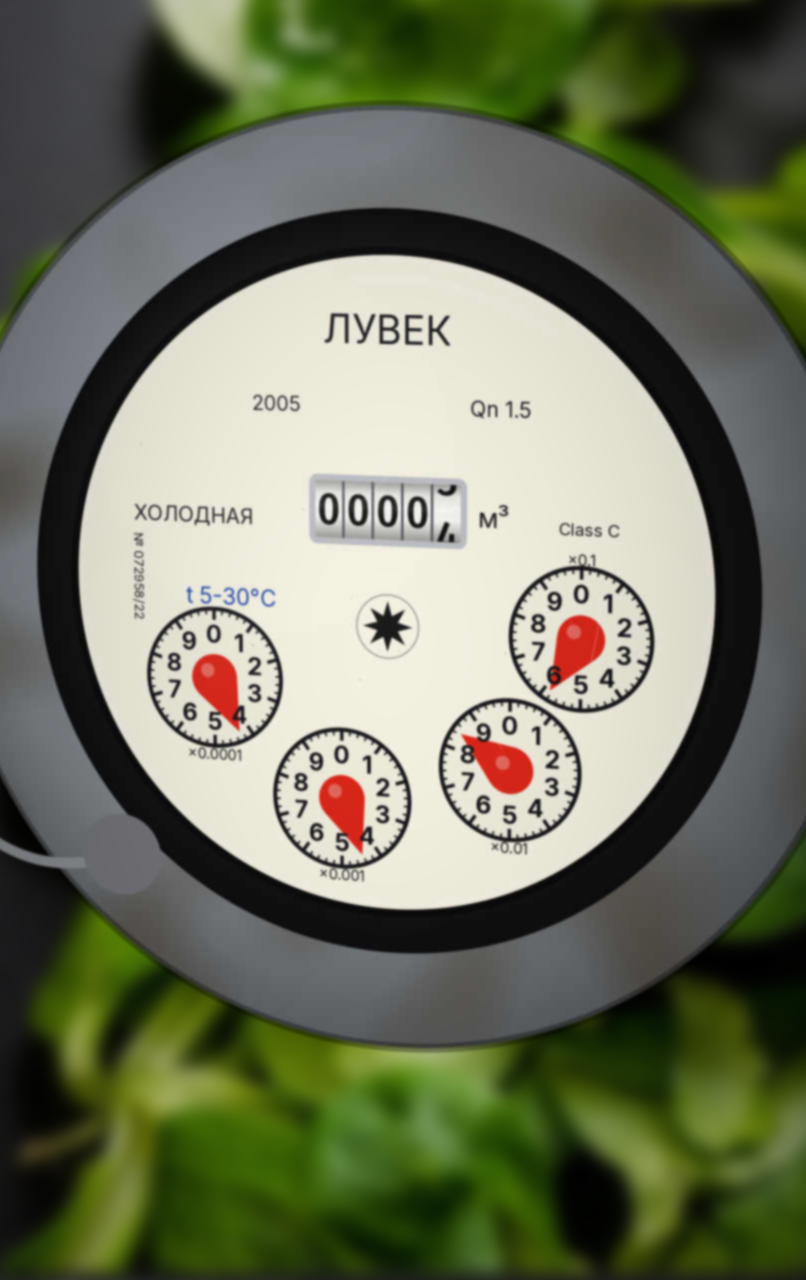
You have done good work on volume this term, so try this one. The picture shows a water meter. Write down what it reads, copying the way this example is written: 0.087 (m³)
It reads 3.5844 (m³)
